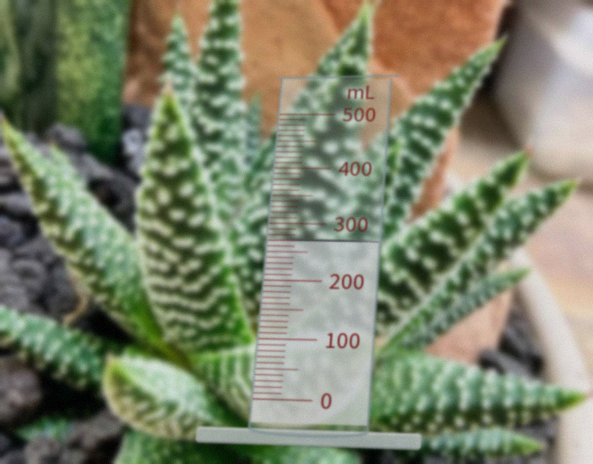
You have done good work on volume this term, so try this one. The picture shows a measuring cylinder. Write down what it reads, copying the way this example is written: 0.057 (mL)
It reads 270 (mL)
